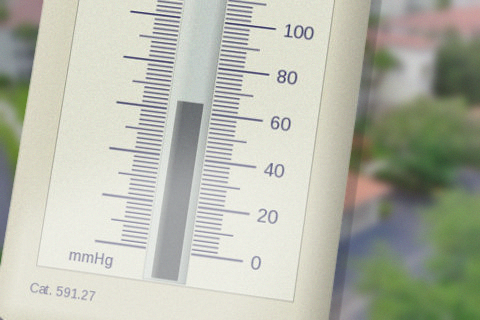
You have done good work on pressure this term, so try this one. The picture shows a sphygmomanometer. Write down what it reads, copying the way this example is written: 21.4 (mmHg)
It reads 64 (mmHg)
